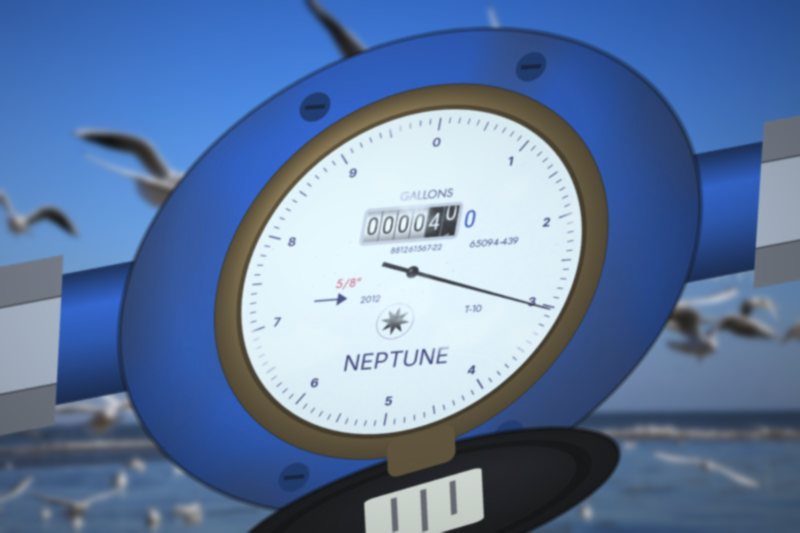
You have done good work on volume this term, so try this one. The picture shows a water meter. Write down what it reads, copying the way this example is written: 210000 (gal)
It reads 403.0 (gal)
